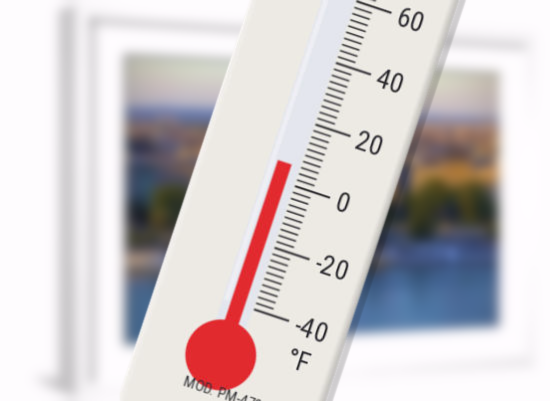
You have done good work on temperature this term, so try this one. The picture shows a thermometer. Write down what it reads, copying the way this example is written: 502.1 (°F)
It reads 6 (°F)
